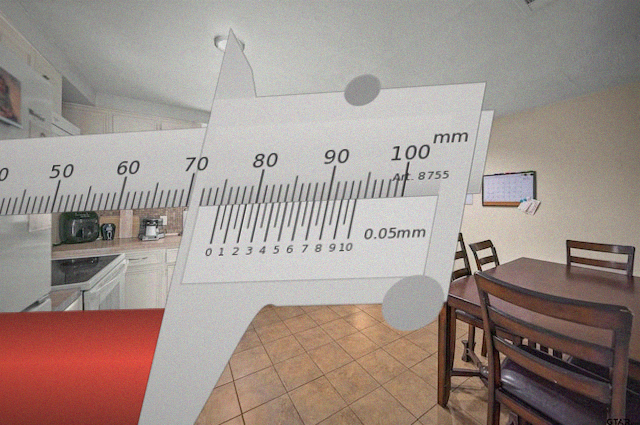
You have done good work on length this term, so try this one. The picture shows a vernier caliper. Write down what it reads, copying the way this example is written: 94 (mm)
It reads 74.8 (mm)
